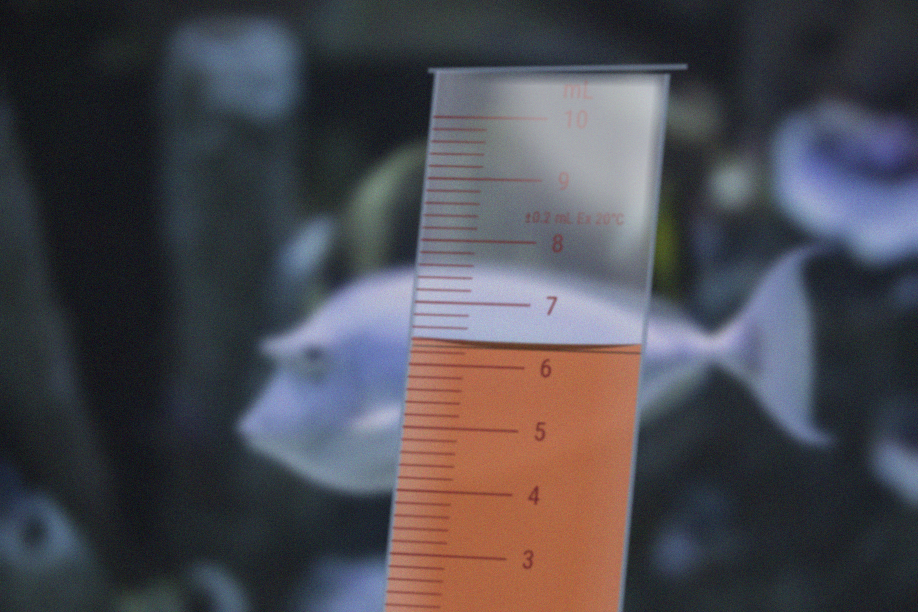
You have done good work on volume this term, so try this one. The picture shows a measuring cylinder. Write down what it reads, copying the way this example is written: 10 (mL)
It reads 6.3 (mL)
